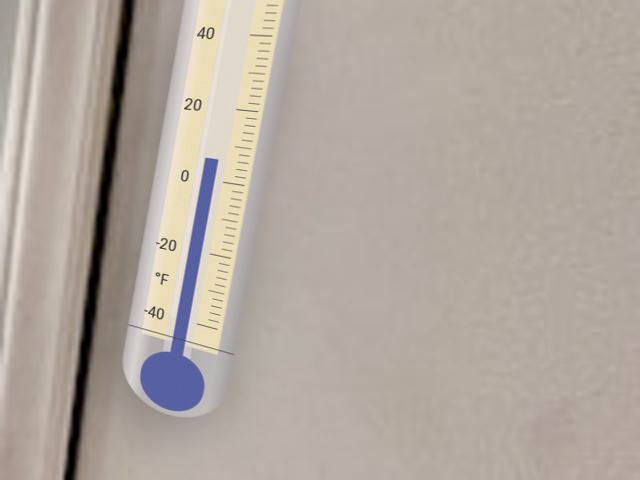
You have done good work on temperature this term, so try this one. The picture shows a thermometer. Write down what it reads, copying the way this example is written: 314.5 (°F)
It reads 6 (°F)
